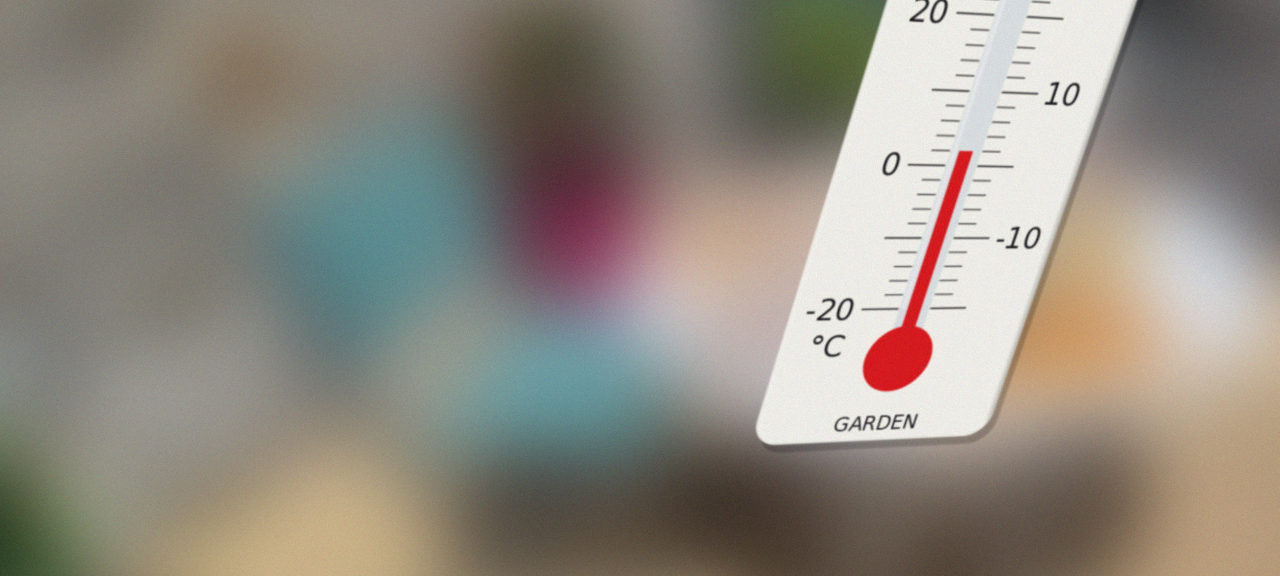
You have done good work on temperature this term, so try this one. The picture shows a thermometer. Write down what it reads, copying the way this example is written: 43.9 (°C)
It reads 2 (°C)
